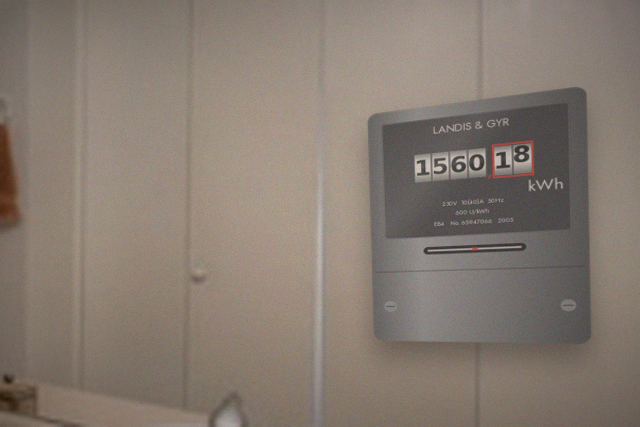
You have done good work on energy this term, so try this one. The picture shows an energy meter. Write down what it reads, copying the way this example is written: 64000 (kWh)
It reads 1560.18 (kWh)
